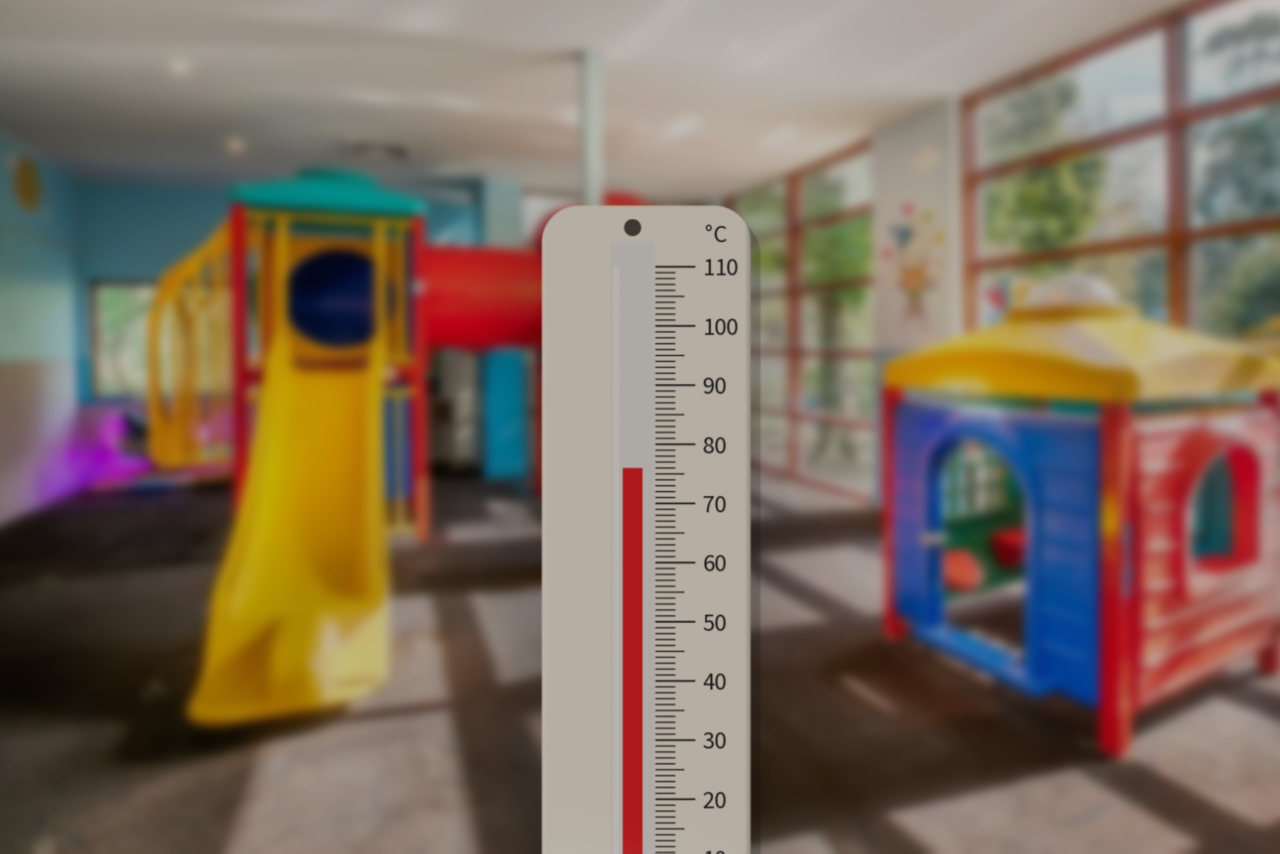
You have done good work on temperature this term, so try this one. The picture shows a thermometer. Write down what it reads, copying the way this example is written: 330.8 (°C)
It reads 76 (°C)
